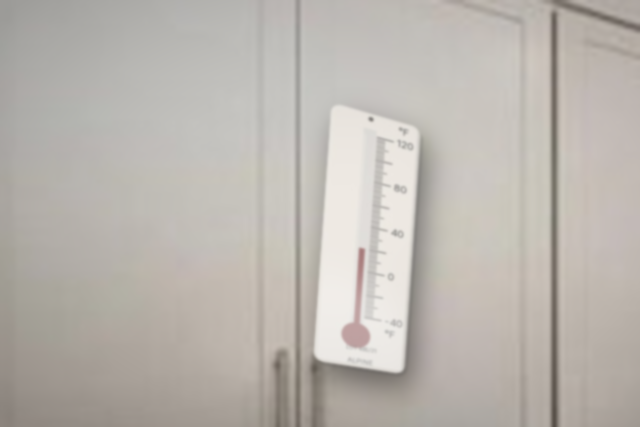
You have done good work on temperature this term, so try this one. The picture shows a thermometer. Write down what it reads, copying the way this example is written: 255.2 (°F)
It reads 20 (°F)
